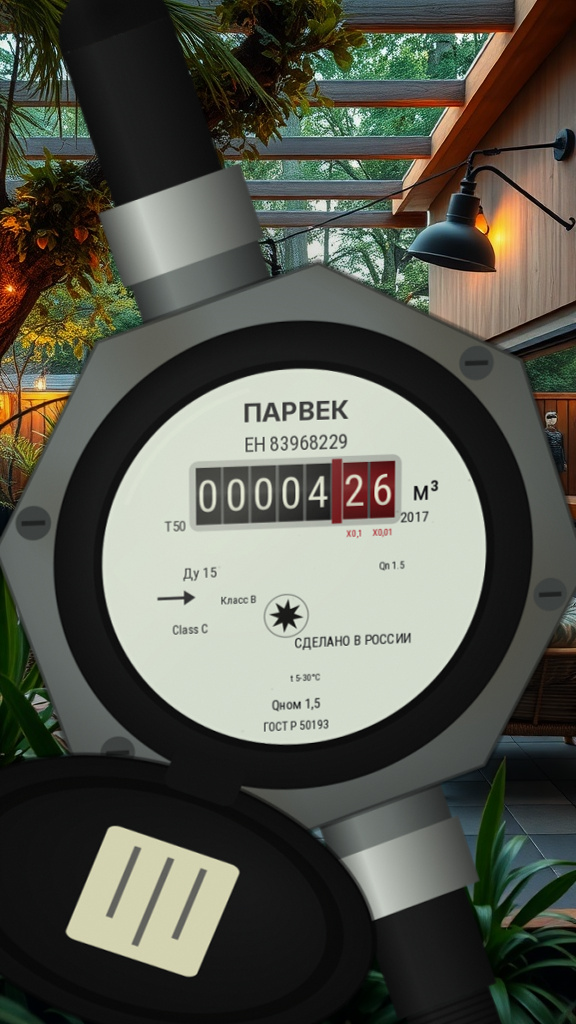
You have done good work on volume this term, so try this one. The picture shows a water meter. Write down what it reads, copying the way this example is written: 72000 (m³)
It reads 4.26 (m³)
